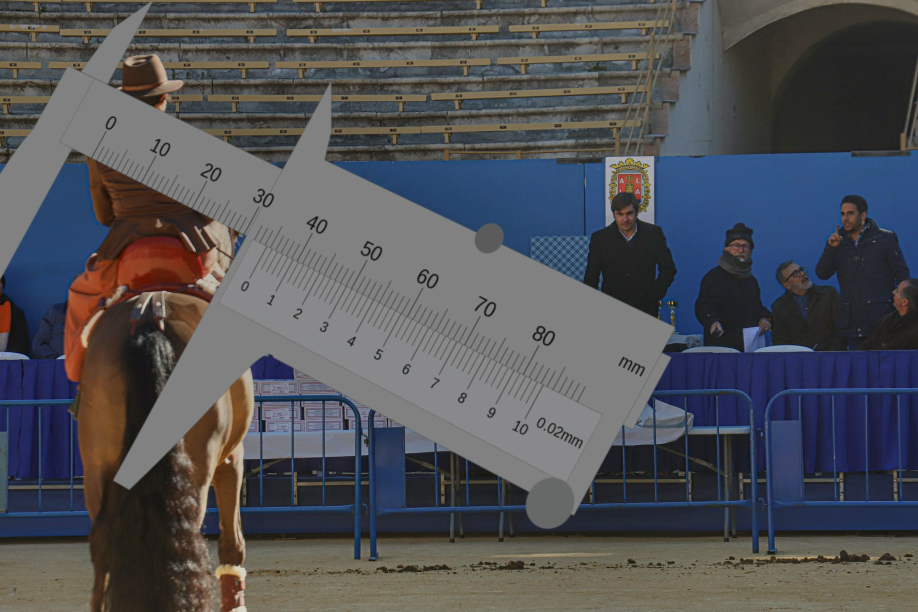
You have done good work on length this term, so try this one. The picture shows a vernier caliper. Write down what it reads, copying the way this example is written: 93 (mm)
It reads 34.4 (mm)
